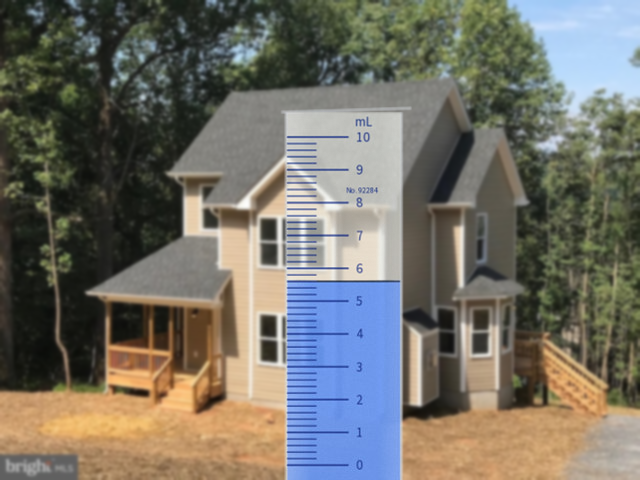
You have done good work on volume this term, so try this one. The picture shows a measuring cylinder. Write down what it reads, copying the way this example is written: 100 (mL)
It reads 5.6 (mL)
